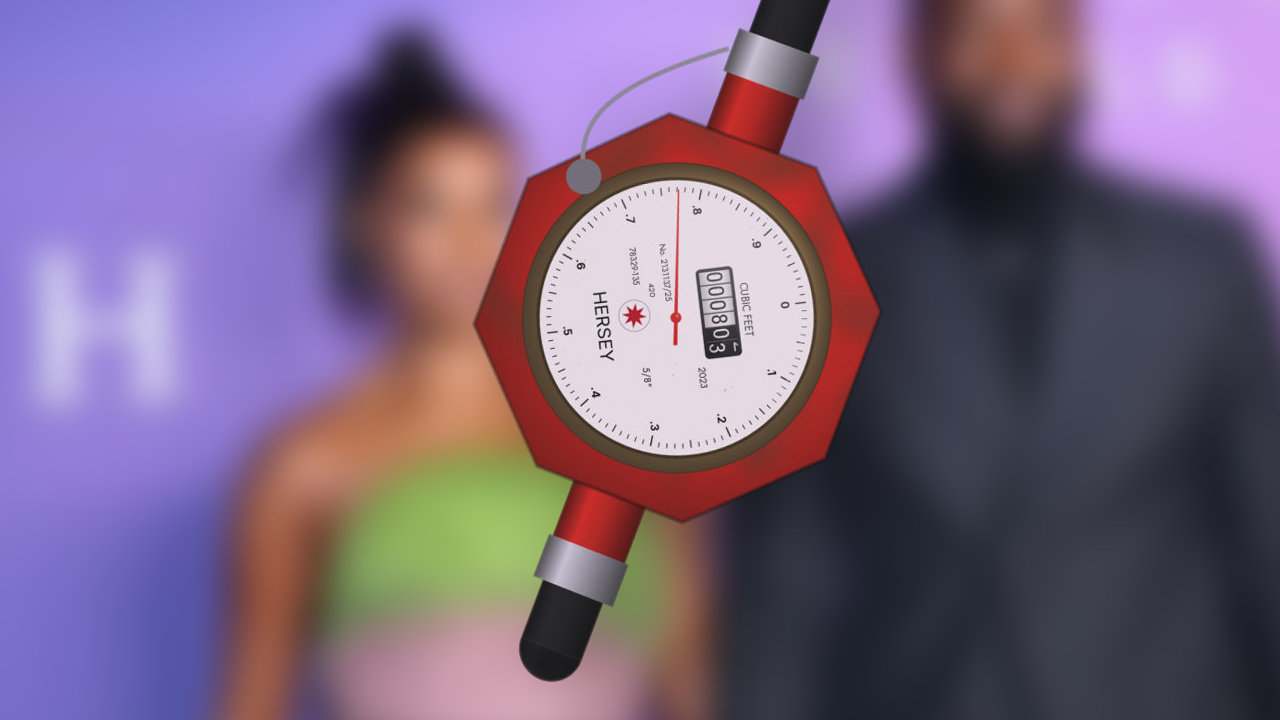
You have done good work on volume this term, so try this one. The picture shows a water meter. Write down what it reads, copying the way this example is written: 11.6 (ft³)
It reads 802.77 (ft³)
